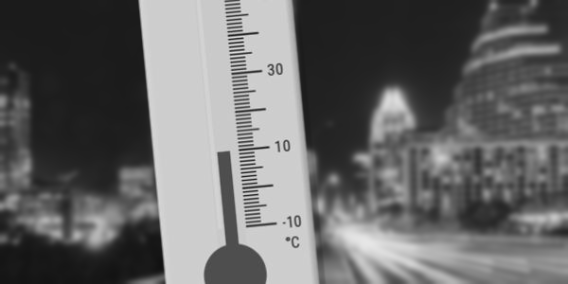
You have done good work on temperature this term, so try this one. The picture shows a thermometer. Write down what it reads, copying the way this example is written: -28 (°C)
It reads 10 (°C)
